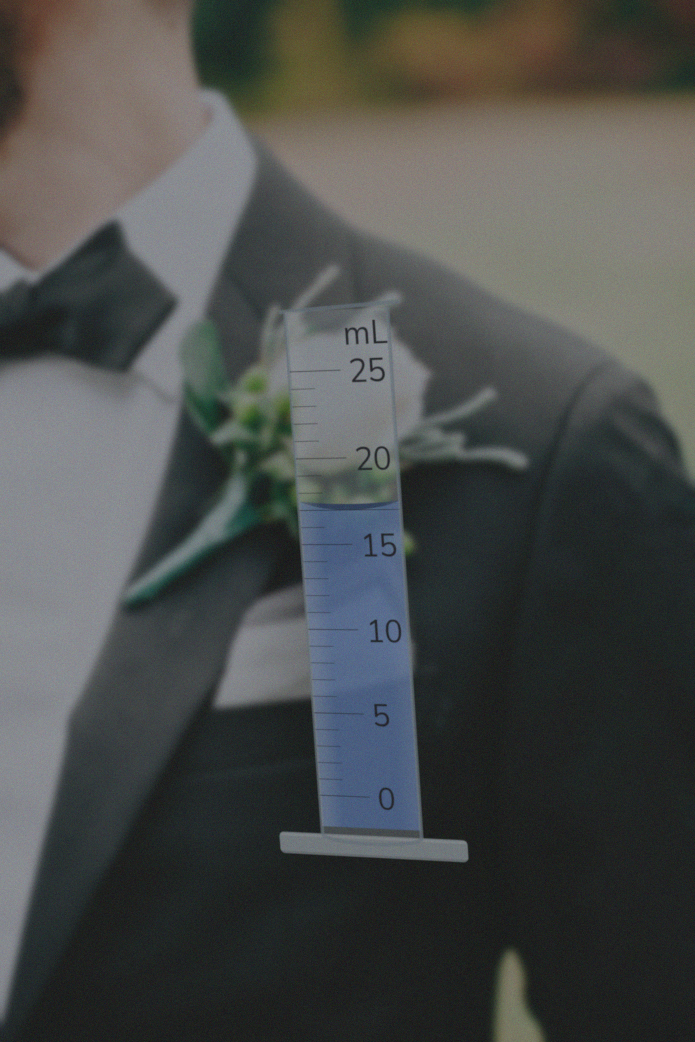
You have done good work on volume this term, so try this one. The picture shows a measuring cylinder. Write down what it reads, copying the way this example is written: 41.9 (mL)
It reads 17 (mL)
